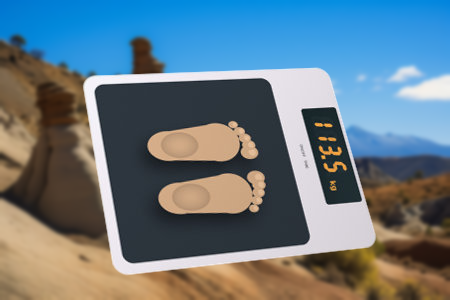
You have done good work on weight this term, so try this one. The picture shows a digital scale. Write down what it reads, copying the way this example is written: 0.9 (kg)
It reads 113.5 (kg)
